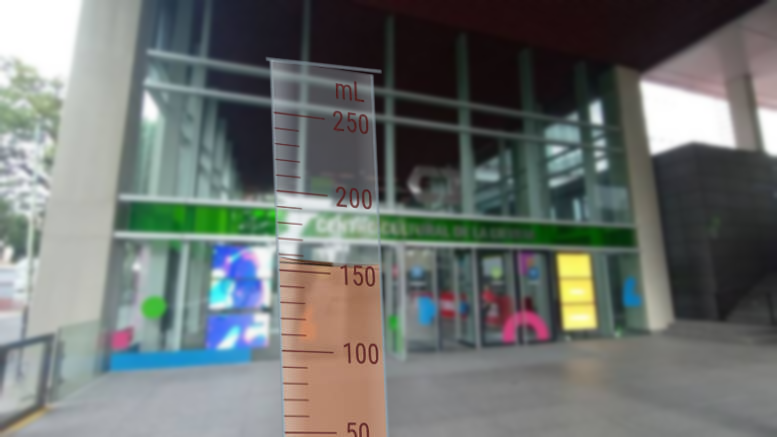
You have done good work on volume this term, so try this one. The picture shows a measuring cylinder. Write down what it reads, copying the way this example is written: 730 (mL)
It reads 155 (mL)
